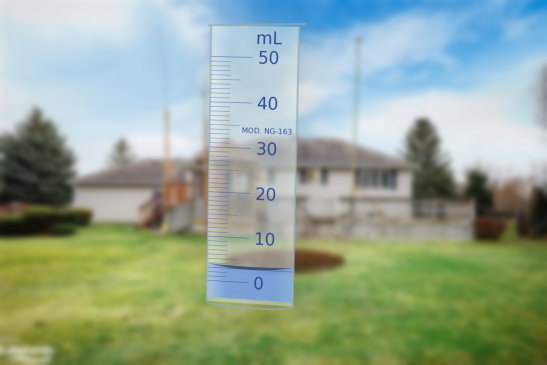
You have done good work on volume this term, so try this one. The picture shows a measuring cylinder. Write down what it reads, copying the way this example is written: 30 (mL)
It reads 3 (mL)
